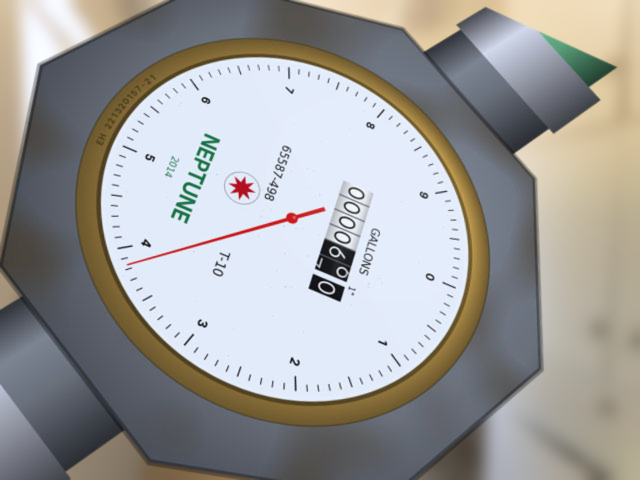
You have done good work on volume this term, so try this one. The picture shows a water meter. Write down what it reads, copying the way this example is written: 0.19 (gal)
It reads 663.8 (gal)
